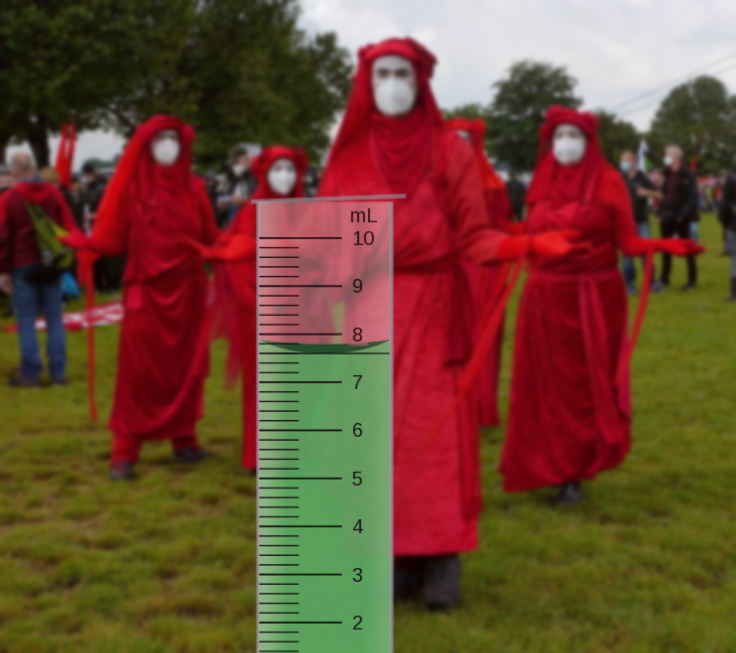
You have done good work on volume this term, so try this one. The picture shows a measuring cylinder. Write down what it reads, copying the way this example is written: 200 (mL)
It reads 7.6 (mL)
